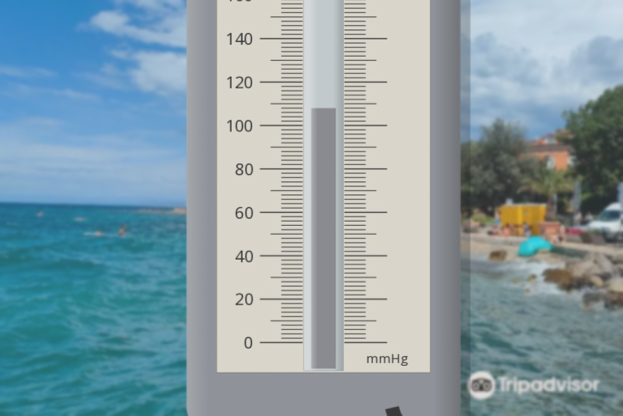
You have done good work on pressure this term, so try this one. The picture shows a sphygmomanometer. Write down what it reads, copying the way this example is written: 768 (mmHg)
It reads 108 (mmHg)
